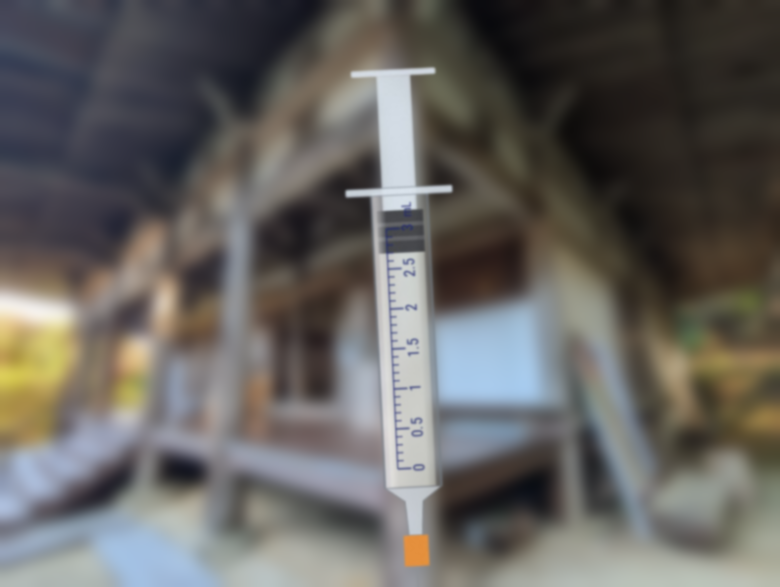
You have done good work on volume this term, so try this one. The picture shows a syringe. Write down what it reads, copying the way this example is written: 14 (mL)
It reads 2.7 (mL)
